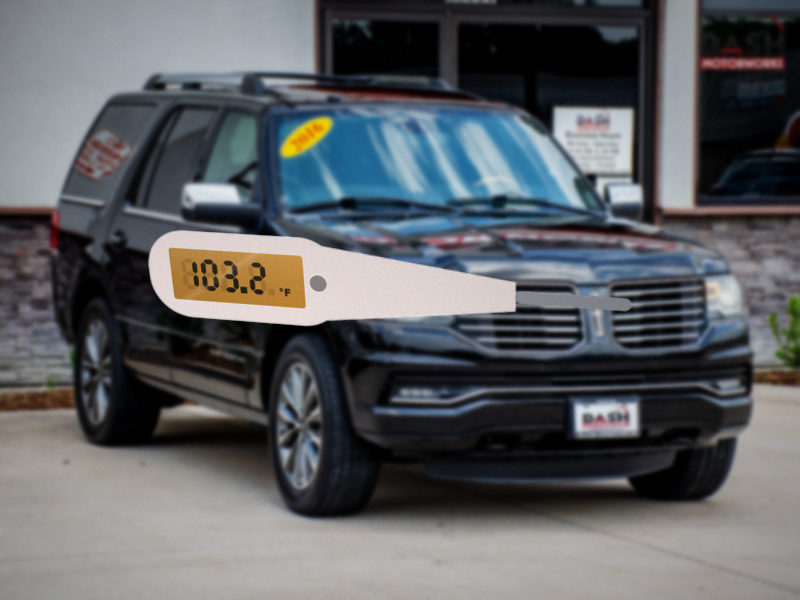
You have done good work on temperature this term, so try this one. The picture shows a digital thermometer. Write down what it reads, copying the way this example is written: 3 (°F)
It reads 103.2 (°F)
